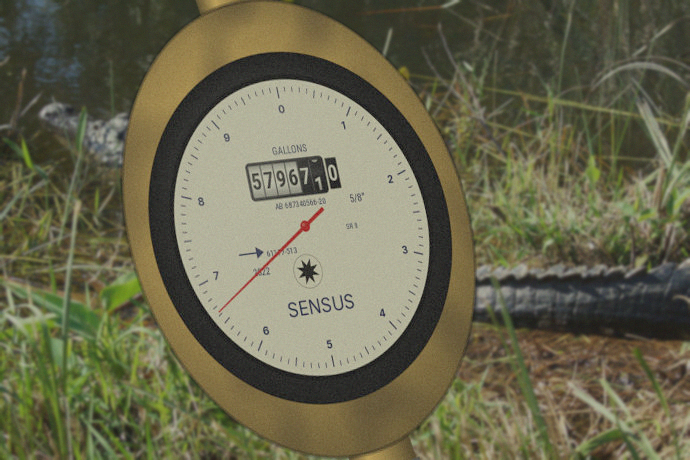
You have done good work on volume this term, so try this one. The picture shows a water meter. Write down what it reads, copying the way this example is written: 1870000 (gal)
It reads 5796706.6 (gal)
